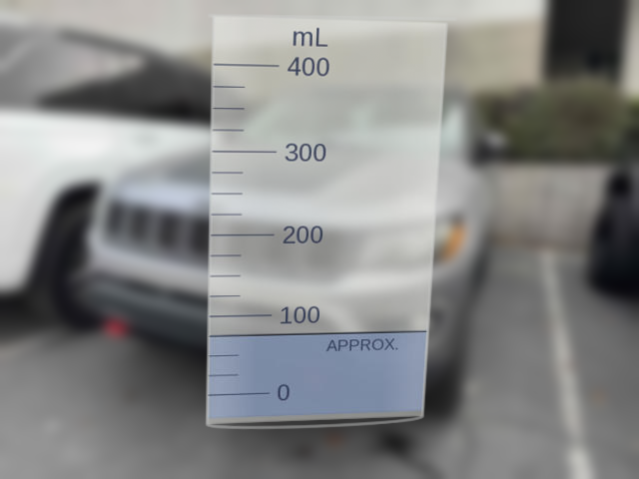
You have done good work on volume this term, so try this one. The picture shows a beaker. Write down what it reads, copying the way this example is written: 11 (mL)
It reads 75 (mL)
